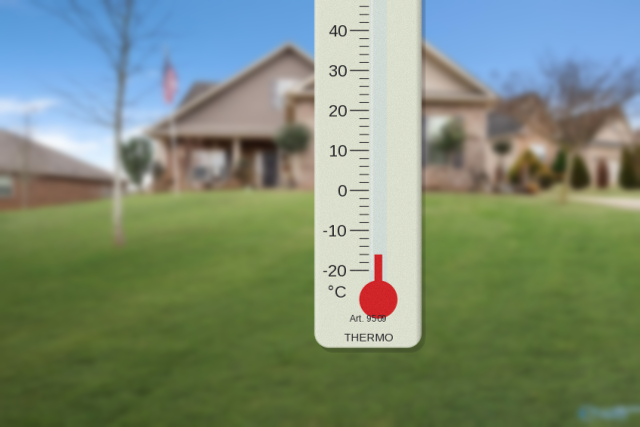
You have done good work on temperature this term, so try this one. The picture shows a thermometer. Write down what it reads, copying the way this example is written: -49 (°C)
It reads -16 (°C)
